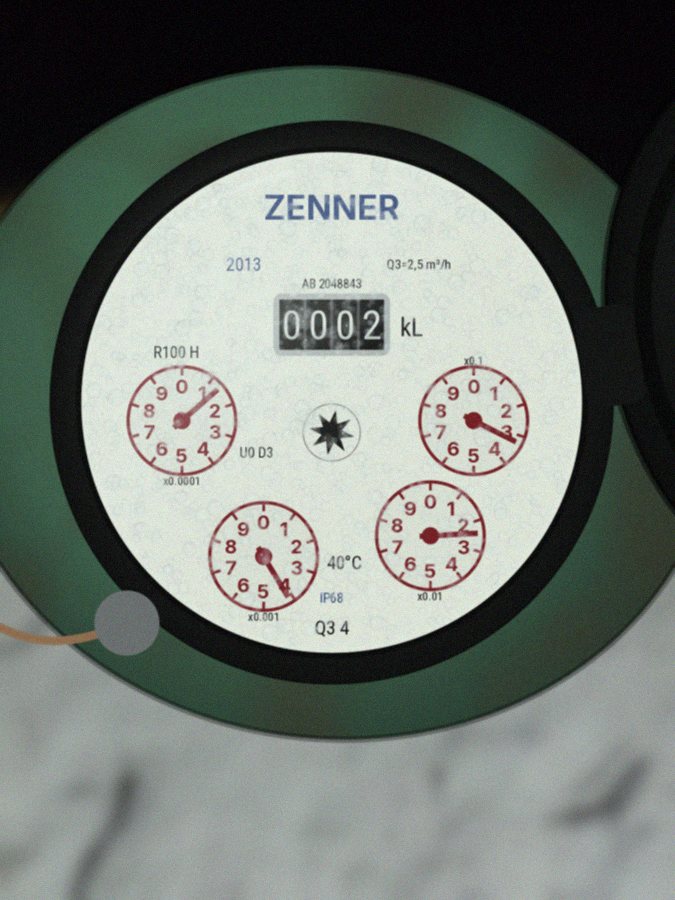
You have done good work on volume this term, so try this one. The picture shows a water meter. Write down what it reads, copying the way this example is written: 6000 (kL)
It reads 2.3241 (kL)
